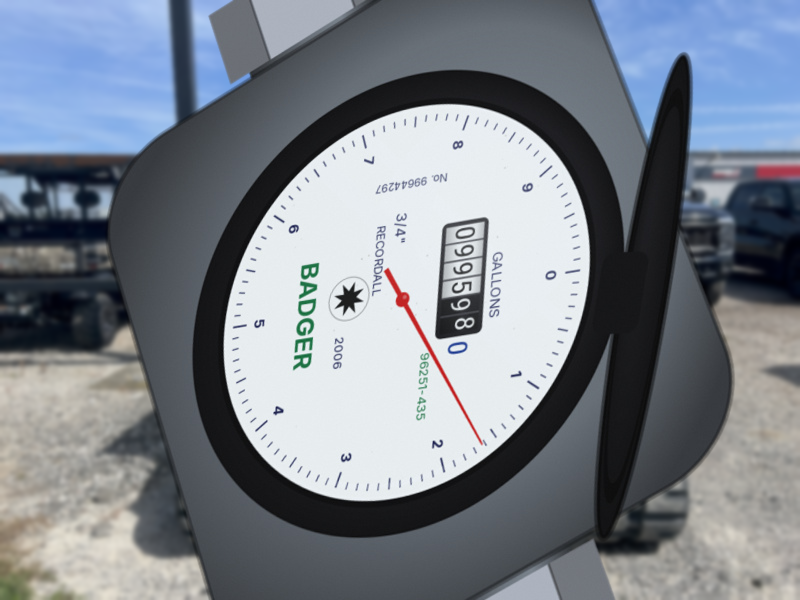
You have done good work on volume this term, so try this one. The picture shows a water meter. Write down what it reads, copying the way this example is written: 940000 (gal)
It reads 995981.6 (gal)
